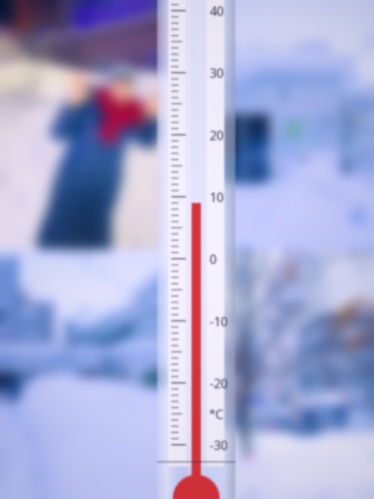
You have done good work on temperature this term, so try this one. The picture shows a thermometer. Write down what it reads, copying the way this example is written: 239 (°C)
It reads 9 (°C)
